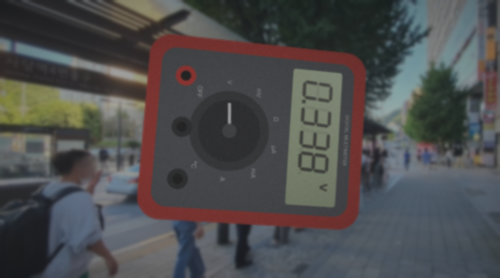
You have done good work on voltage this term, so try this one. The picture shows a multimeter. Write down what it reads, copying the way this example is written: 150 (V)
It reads 0.338 (V)
